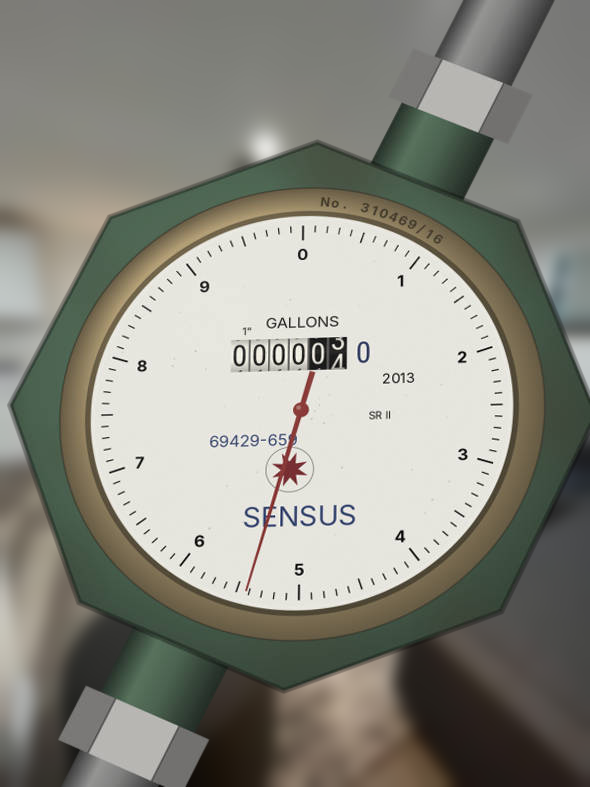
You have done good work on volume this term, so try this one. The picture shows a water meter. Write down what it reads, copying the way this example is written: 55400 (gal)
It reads 35.4 (gal)
